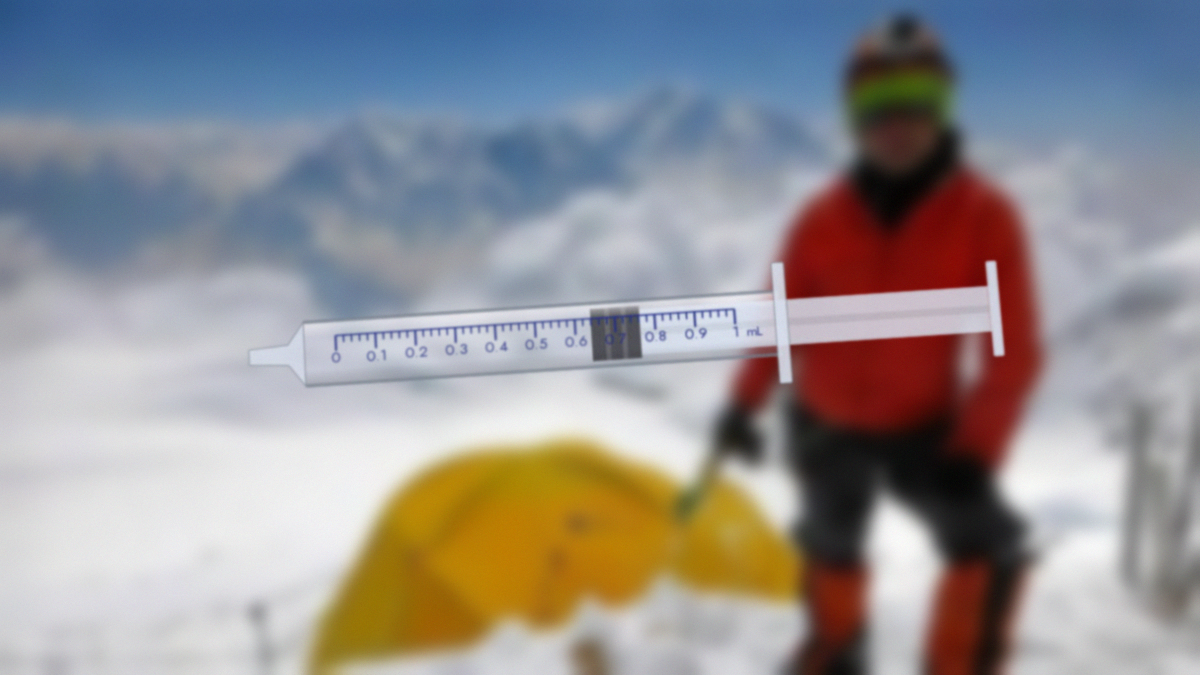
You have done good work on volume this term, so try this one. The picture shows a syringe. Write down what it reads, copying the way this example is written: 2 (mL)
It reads 0.64 (mL)
